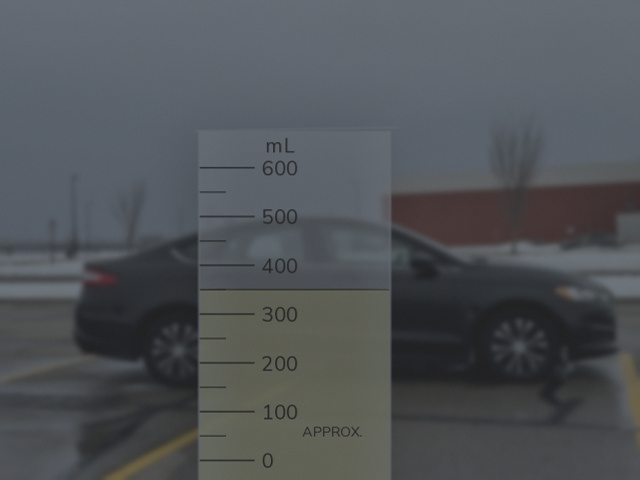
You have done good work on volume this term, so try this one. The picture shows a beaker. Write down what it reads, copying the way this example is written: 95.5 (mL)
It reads 350 (mL)
